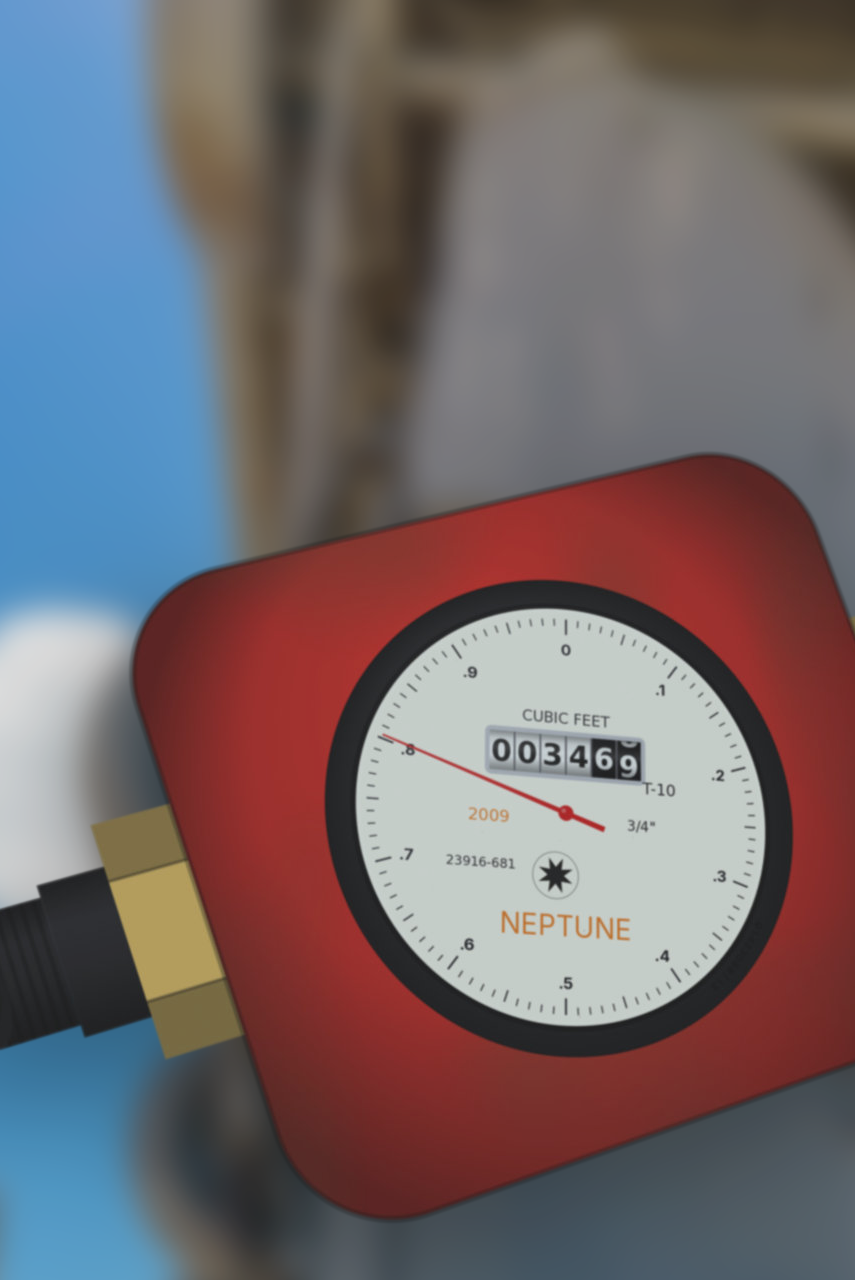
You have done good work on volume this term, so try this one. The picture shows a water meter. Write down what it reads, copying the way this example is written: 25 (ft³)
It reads 3468.80 (ft³)
